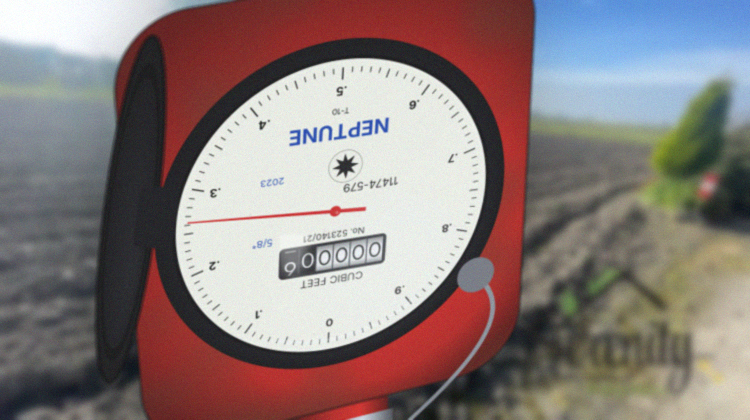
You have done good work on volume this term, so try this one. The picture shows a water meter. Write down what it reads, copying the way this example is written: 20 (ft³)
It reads 6.26 (ft³)
